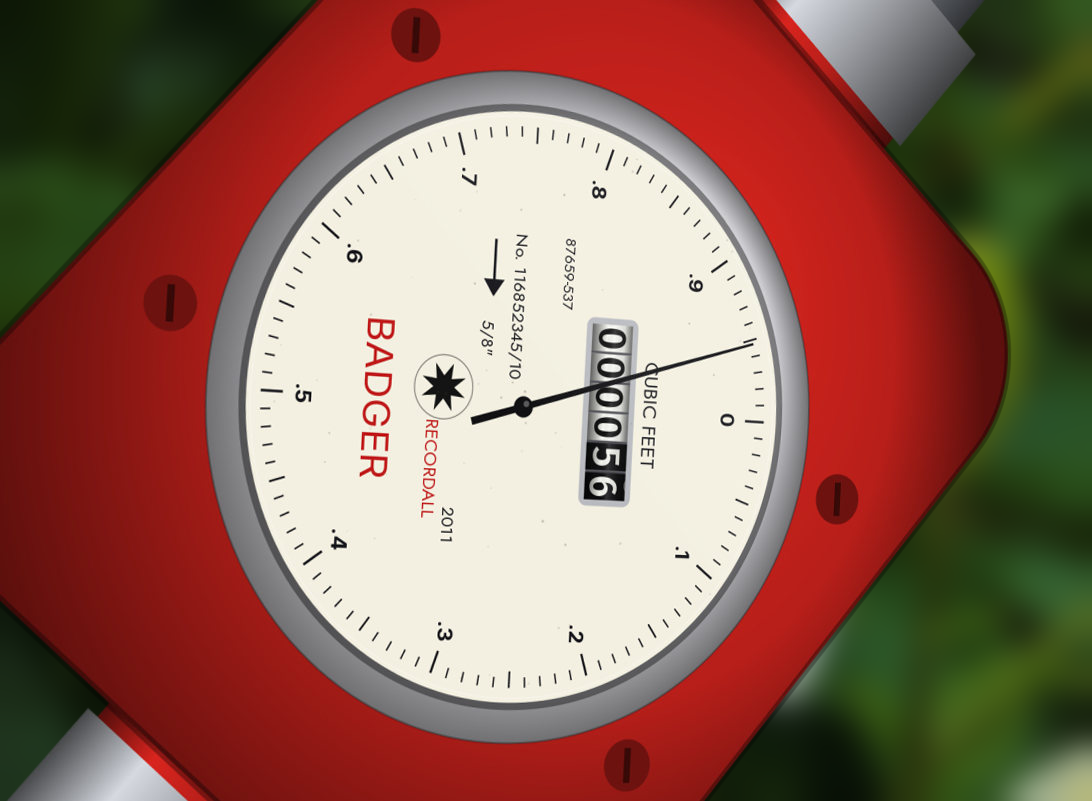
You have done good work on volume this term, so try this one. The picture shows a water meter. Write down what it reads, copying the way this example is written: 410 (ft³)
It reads 55.95 (ft³)
